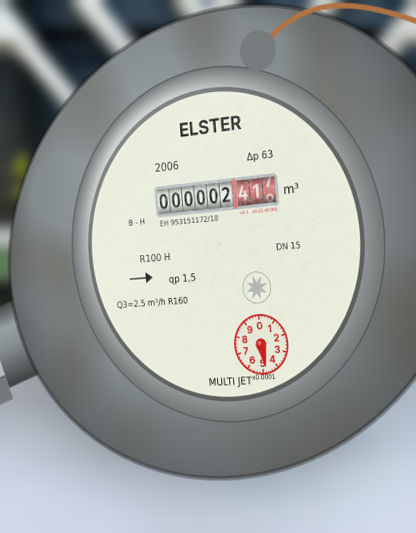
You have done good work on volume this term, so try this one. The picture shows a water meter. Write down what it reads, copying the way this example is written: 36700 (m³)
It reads 2.4174 (m³)
